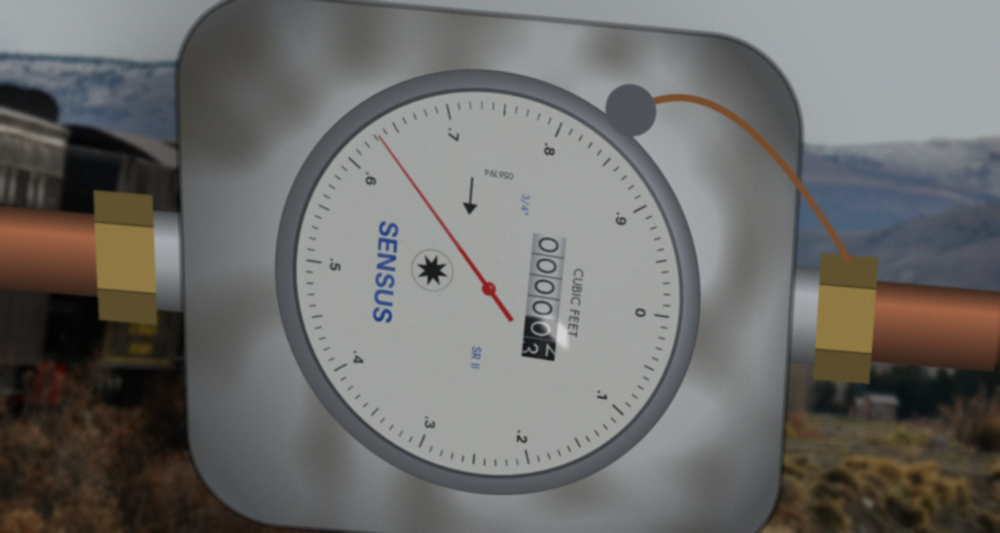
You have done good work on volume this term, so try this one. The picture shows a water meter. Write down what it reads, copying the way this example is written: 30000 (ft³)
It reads 2.63 (ft³)
